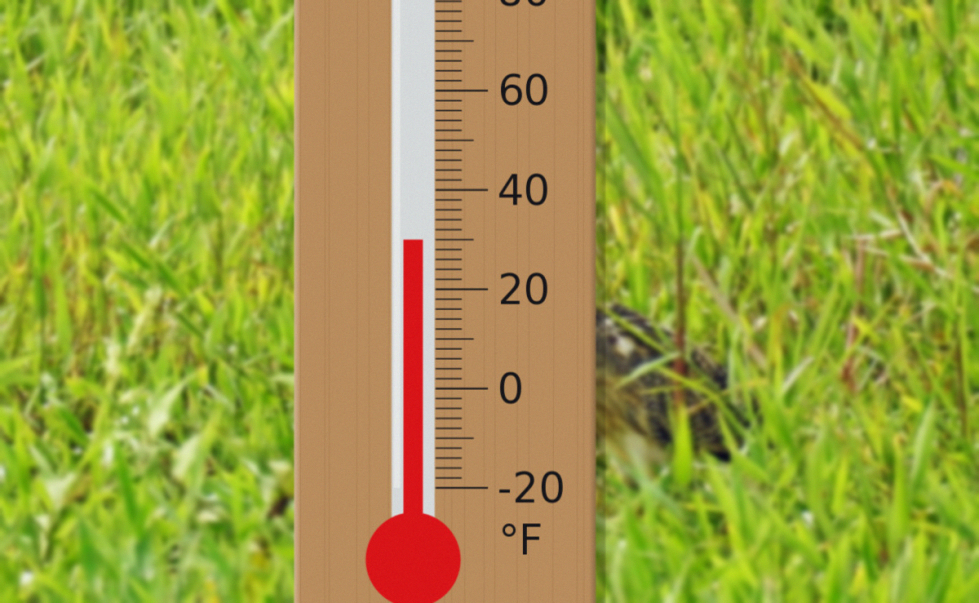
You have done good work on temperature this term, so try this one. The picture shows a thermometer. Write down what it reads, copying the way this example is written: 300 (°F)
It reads 30 (°F)
